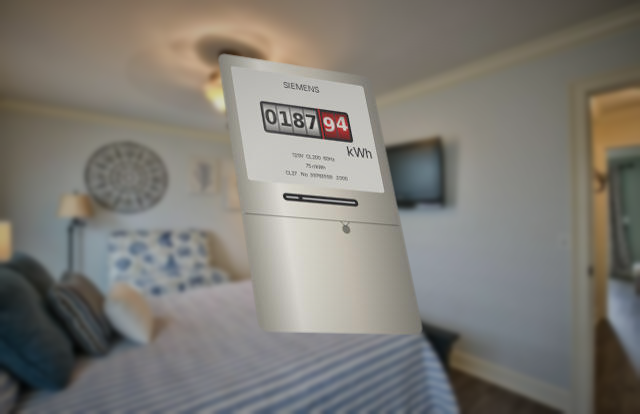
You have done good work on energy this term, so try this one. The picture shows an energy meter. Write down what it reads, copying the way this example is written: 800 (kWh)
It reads 187.94 (kWh)
